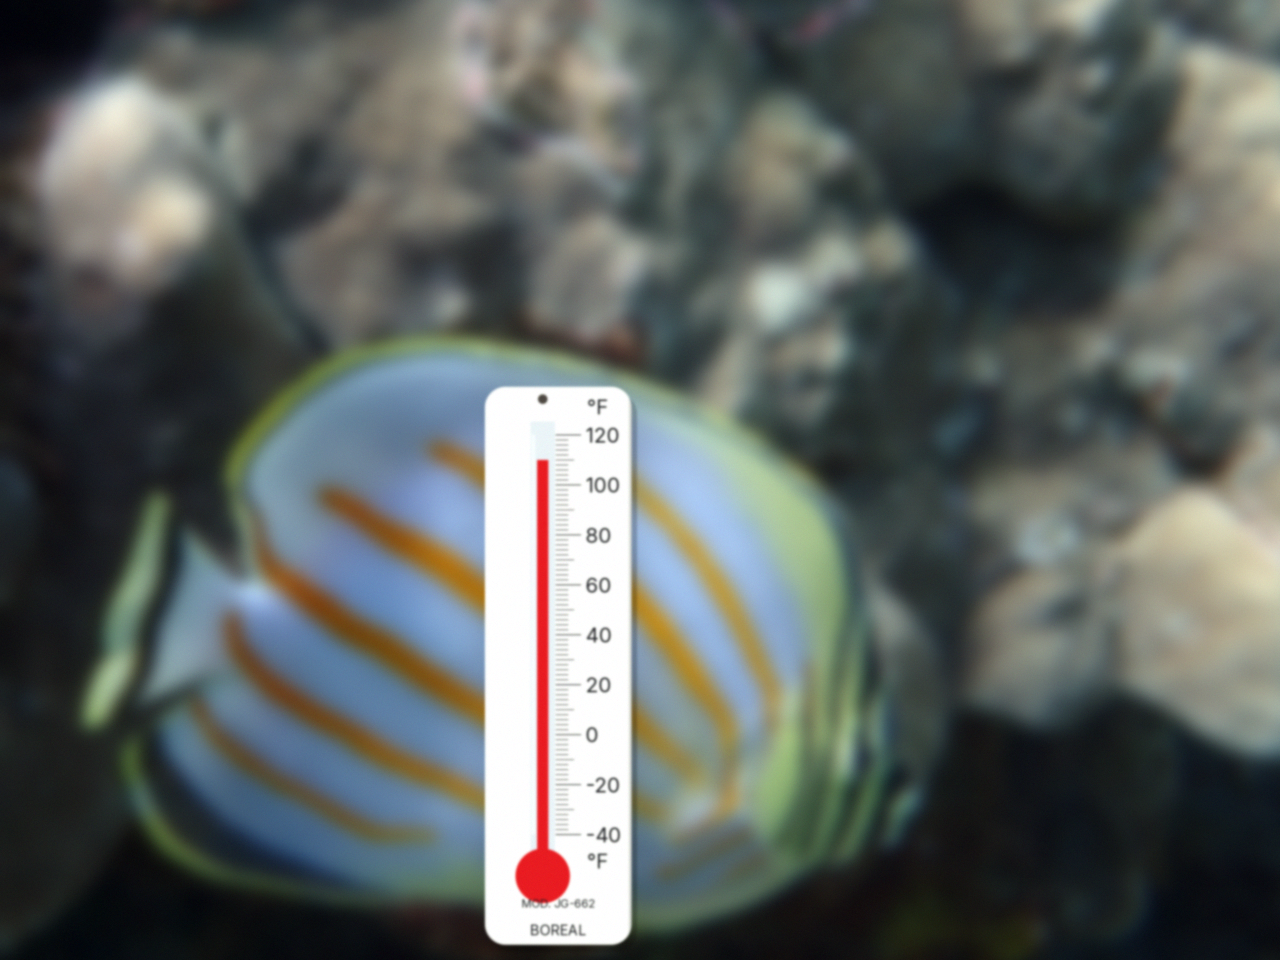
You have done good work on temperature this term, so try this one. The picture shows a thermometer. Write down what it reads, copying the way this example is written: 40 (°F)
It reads 110 (°F)
